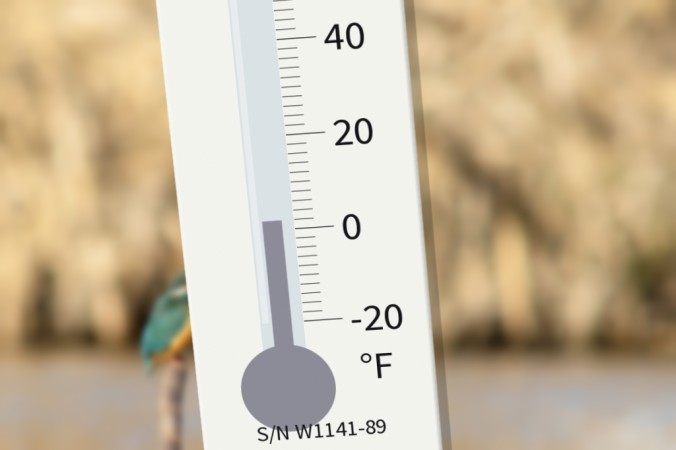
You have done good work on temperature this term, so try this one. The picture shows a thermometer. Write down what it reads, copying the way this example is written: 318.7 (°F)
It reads 2 (°F)
